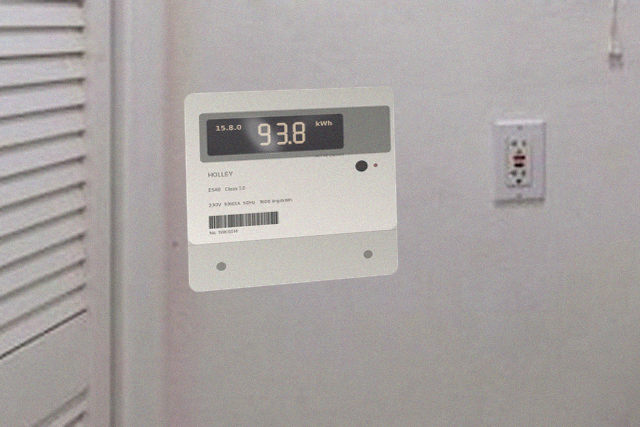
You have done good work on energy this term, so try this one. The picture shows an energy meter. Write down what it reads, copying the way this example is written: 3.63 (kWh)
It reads 93.8 (kWh)
